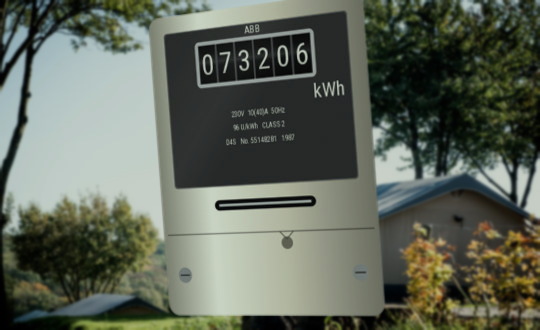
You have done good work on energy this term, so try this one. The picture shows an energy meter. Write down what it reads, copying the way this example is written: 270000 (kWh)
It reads 73206 (kWh)
